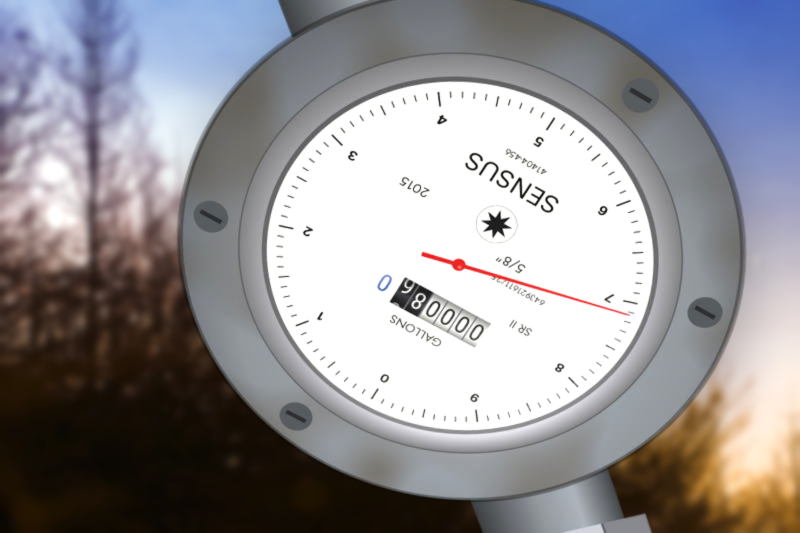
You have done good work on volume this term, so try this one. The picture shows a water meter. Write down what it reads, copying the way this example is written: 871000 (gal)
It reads 857.1 (gal)
